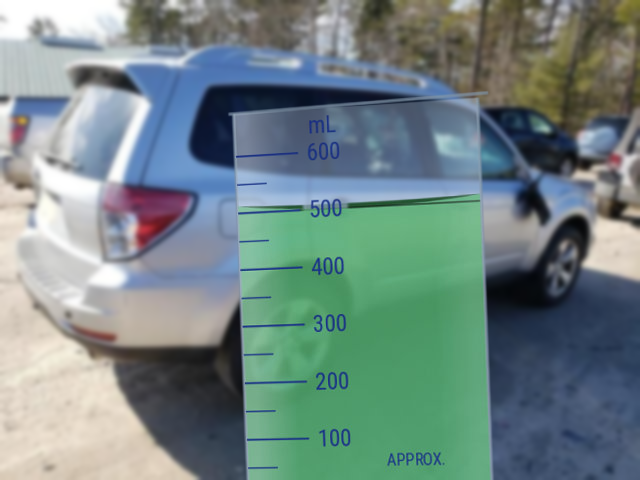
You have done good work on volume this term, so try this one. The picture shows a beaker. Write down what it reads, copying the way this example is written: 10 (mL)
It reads 500 (mL)
